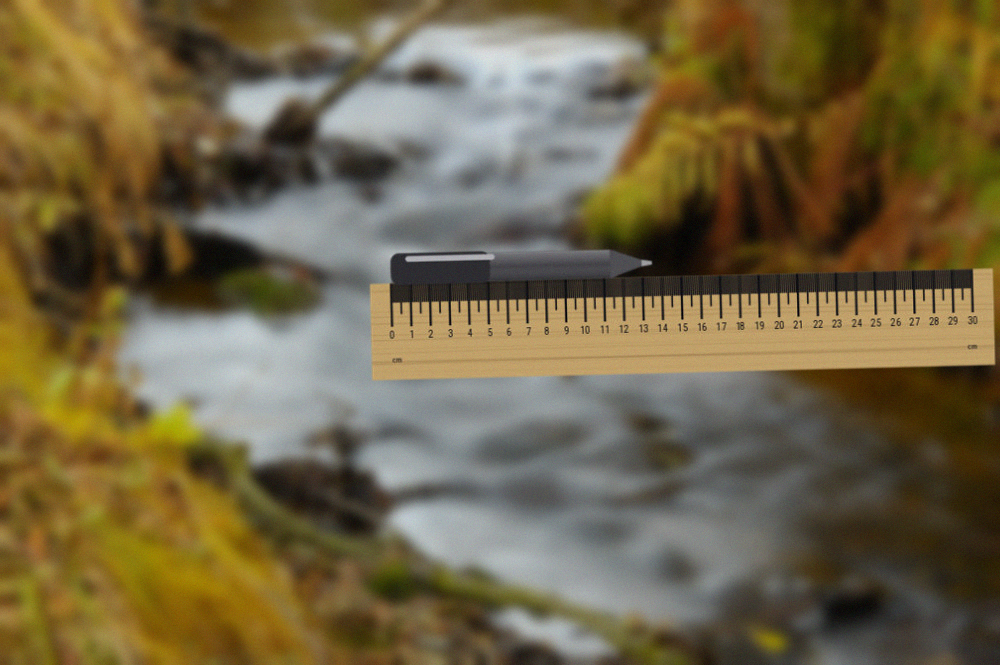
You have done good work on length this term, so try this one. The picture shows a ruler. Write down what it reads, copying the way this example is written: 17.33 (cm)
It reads 13.5 (cm)
